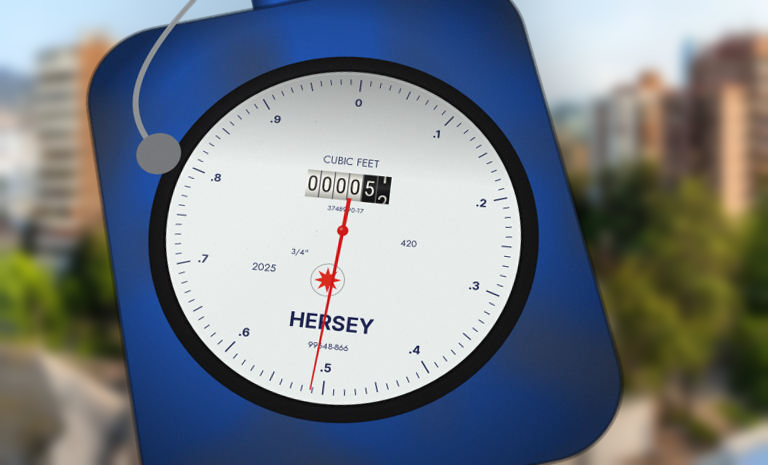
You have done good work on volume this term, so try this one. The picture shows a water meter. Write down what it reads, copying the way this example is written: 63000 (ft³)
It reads 51.51 (ft³)
